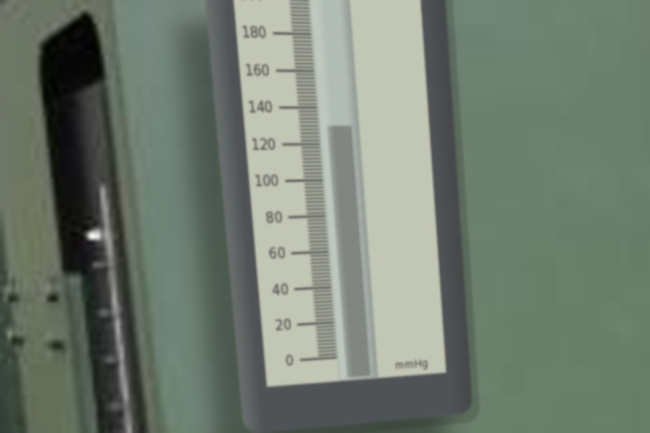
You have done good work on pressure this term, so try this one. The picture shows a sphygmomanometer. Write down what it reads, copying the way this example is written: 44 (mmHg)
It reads 130 (mmHg)
